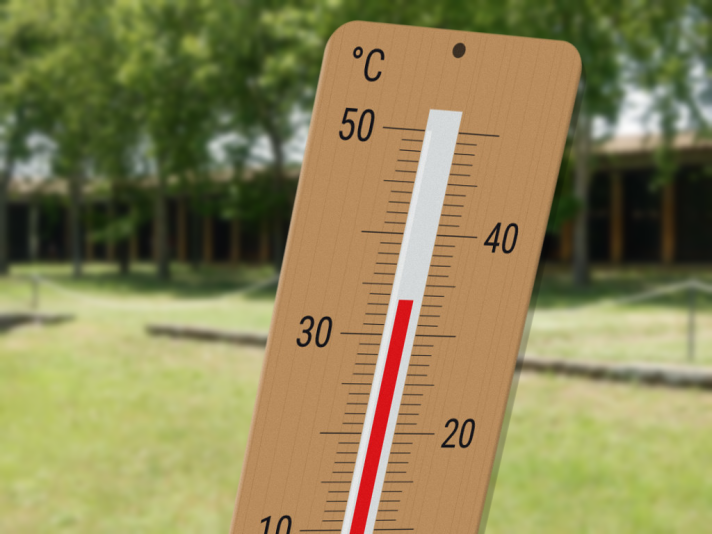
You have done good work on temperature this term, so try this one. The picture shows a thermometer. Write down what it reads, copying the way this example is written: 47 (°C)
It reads 33.5 (°C)
